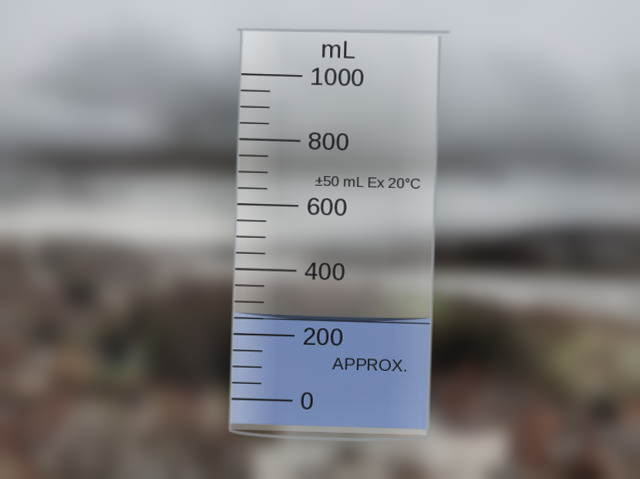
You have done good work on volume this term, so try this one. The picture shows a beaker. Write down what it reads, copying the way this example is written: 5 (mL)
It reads 250 (mL)
